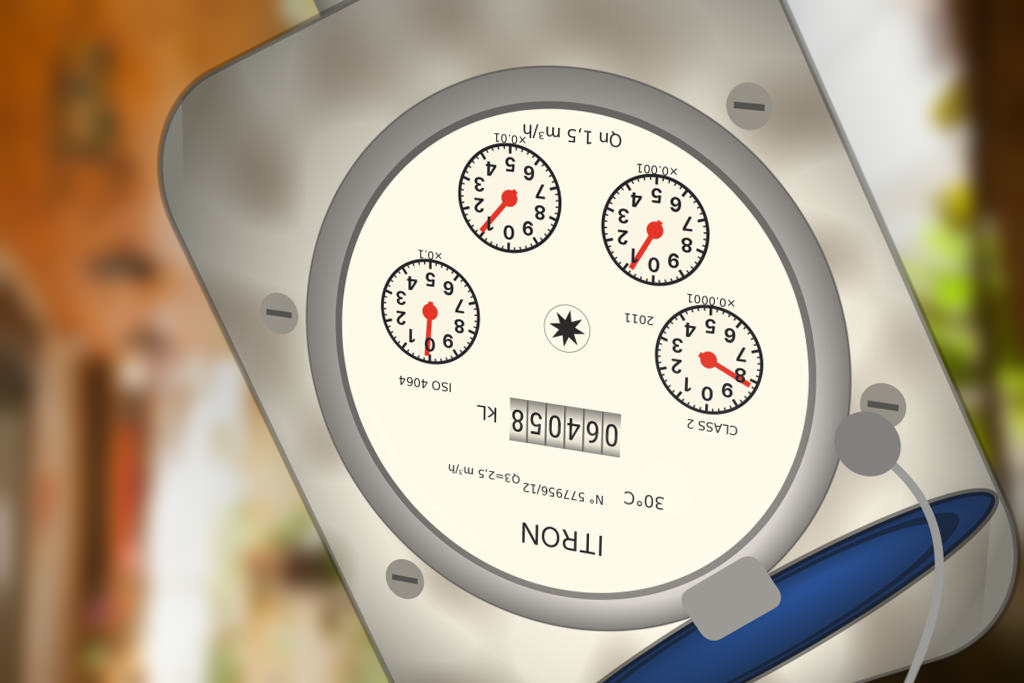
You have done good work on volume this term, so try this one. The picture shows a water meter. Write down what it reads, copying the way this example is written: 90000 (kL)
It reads 64058.0108 (kL)
